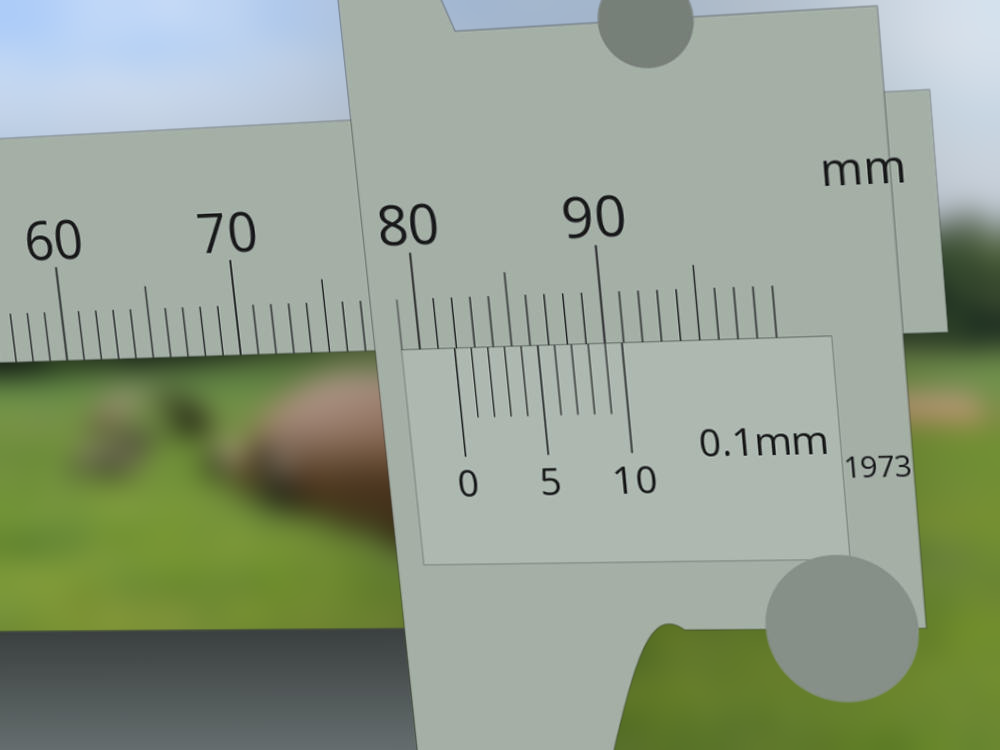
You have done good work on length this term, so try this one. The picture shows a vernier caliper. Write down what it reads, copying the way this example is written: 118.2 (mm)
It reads 81.9 (mm)
